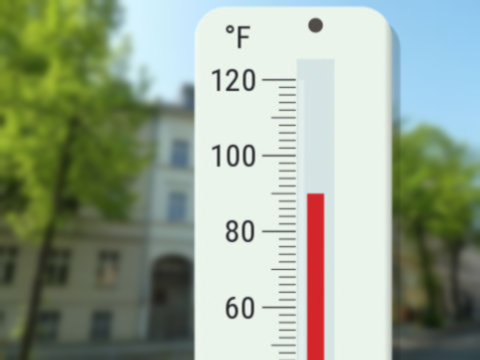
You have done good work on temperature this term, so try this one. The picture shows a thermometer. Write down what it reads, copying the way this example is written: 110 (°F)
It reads 90 (°F)
